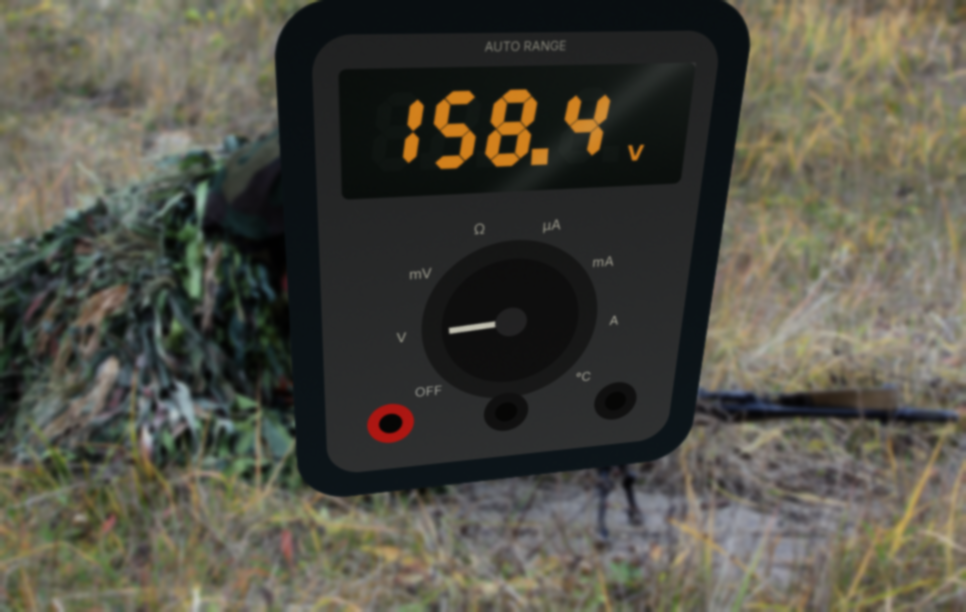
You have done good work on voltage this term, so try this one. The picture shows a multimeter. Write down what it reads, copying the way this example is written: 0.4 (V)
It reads 158.4 (V)
